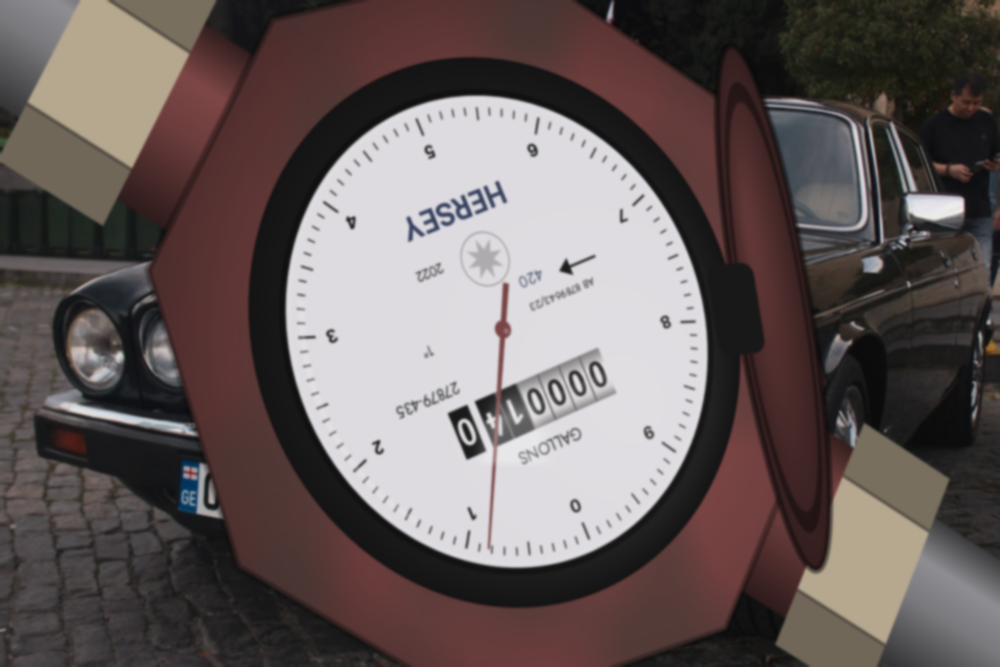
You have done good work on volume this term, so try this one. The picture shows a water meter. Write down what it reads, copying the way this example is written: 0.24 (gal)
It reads 140.8 (gal)
